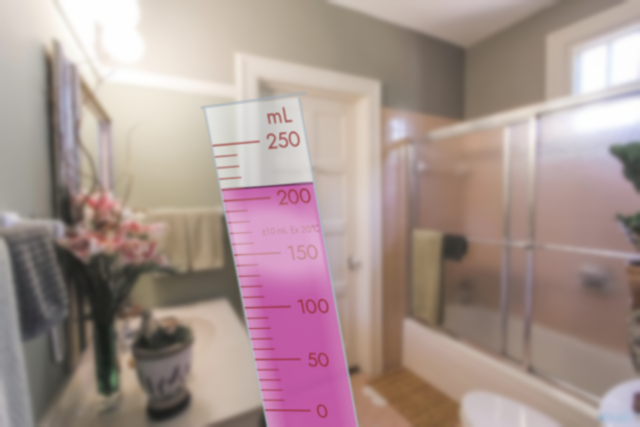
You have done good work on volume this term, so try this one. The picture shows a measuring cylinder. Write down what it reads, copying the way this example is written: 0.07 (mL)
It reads 210 (mL)
